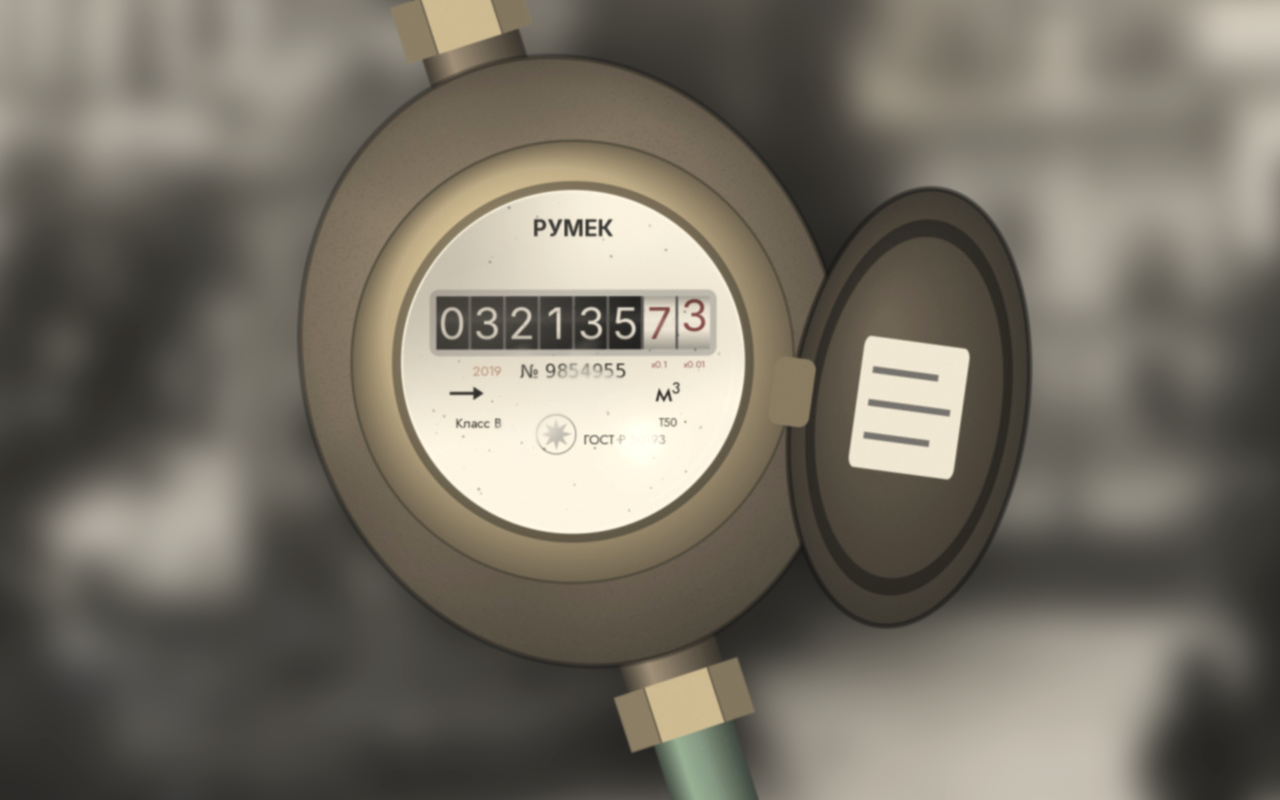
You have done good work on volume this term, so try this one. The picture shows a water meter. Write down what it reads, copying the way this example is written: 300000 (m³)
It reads 32135.73 (m³)
